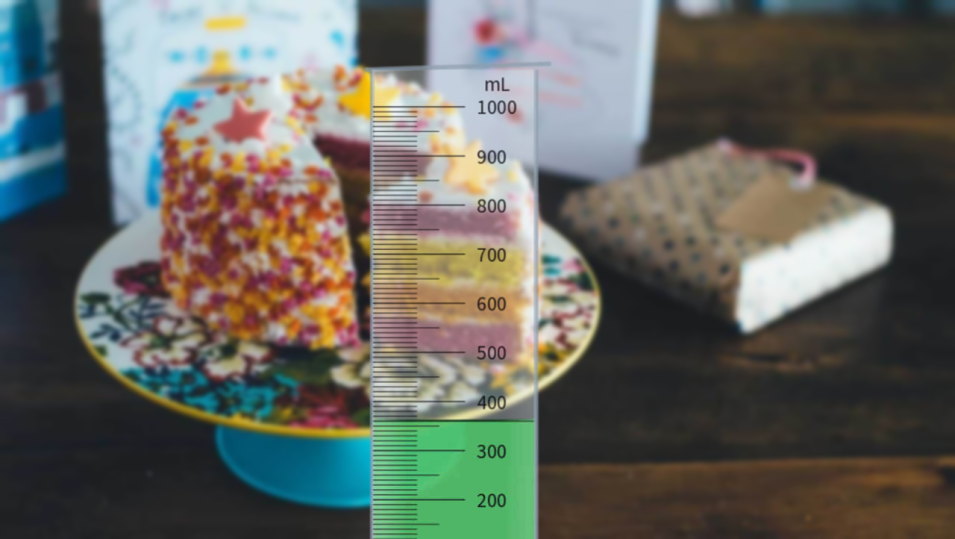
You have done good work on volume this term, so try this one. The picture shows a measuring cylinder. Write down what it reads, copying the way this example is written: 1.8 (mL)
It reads 360 (mL)
